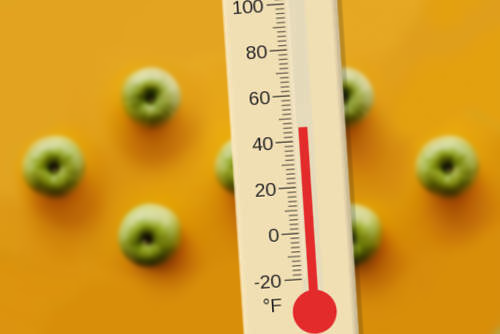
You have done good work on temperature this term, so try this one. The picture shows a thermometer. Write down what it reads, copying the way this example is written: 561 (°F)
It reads 46 (°F)
